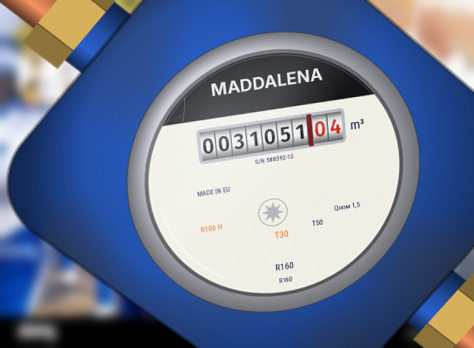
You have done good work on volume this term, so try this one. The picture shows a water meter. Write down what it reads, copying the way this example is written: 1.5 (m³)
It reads 31051.04 (m³)
